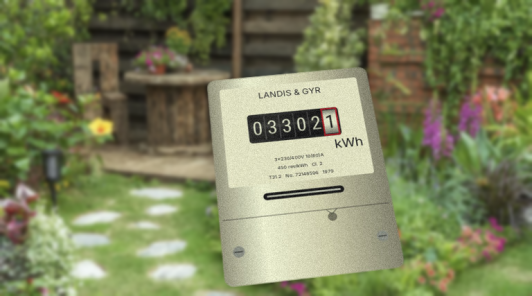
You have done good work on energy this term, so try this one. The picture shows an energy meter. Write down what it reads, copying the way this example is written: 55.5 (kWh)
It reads 3302.1 (kWh)
